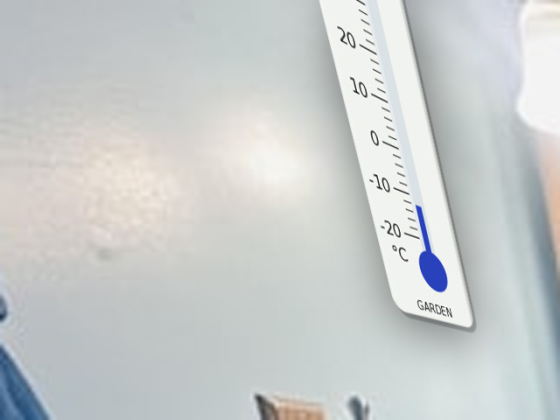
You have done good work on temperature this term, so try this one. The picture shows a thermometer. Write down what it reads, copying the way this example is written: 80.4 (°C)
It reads -12 (°C)
